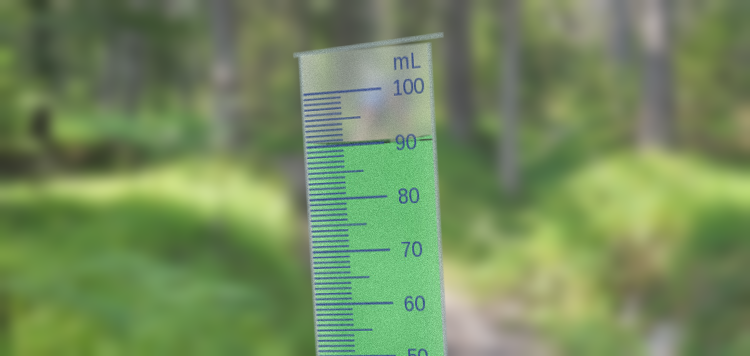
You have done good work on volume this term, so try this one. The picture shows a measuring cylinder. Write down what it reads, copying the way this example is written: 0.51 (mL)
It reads 90 (mL)
